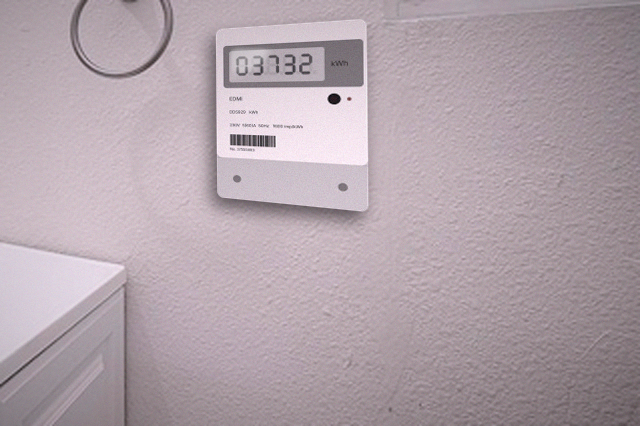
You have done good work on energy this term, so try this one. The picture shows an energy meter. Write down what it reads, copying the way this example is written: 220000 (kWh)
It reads 3732 (kWh)
